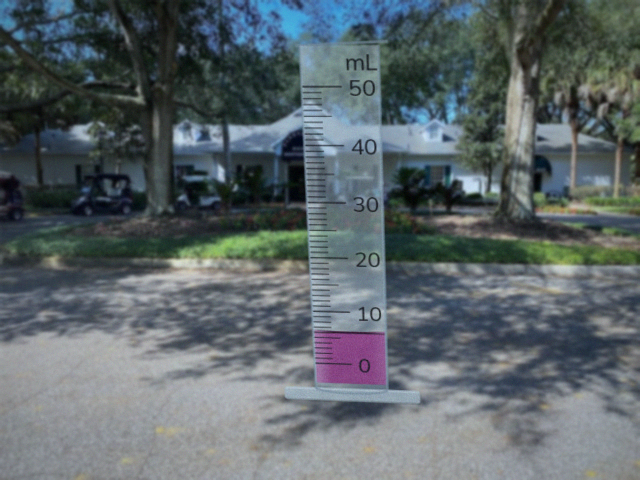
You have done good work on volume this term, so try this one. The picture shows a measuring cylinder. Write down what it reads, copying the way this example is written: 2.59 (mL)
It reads 6 (mL)
